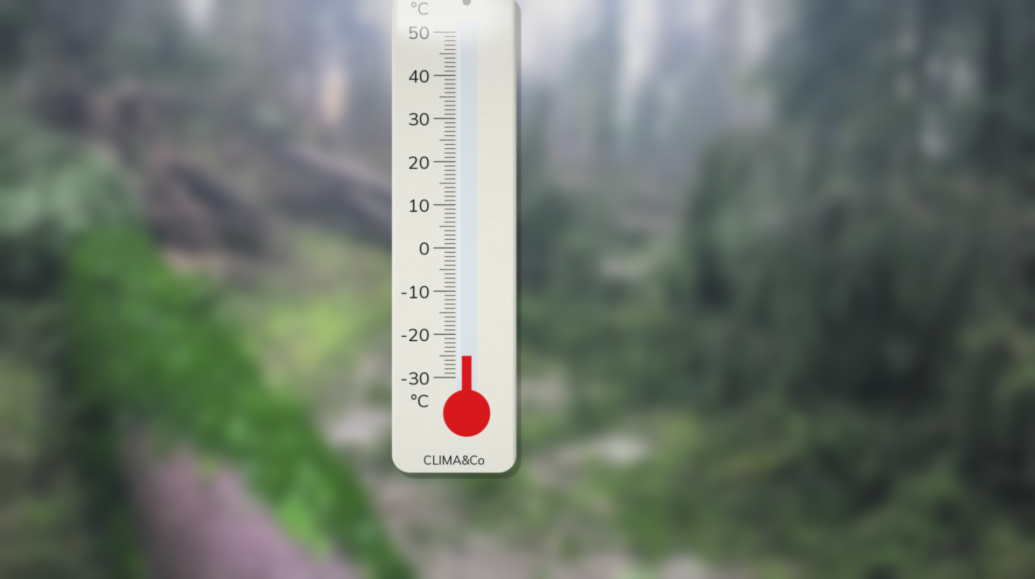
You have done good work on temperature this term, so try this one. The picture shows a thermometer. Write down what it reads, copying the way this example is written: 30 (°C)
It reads -25 (°C)
